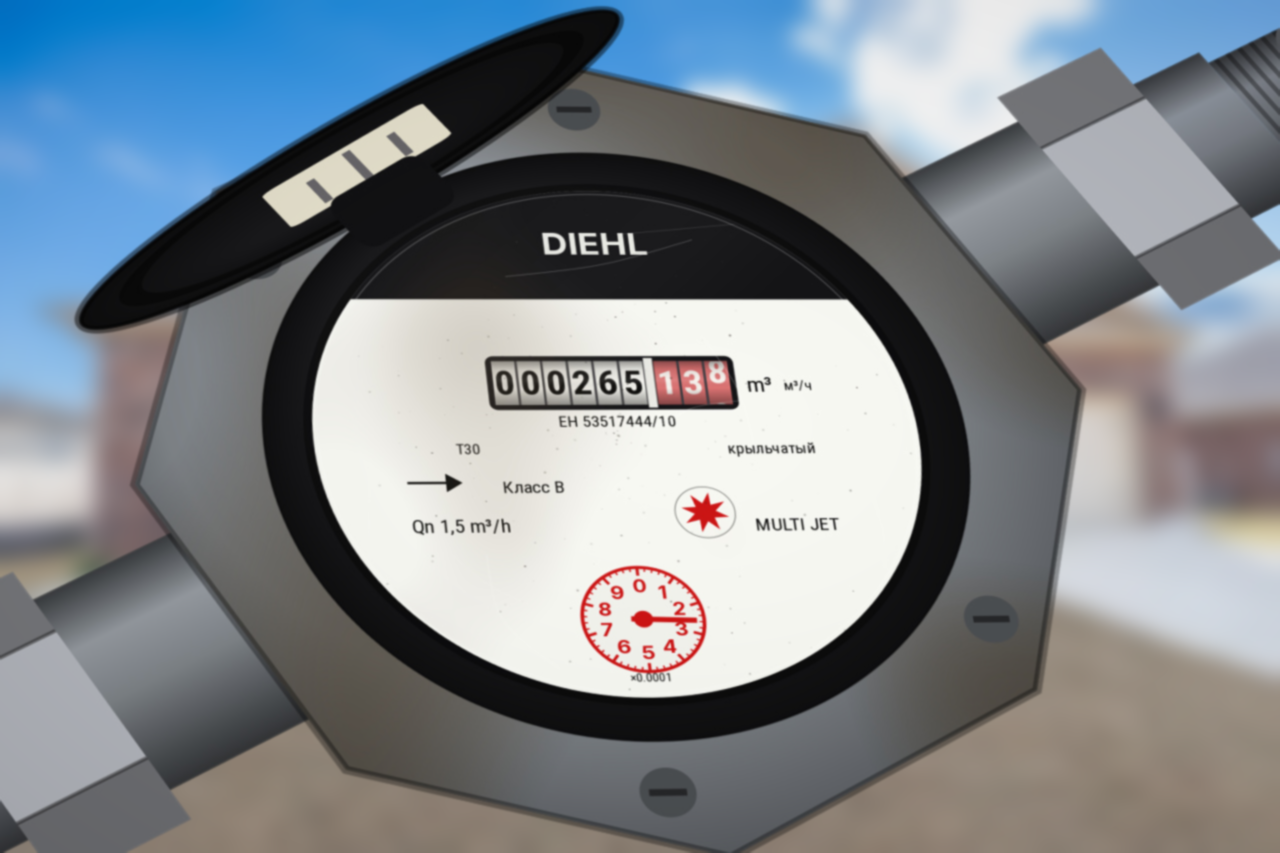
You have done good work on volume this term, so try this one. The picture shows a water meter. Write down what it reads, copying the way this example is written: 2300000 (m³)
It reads 265.1382 (m³)
